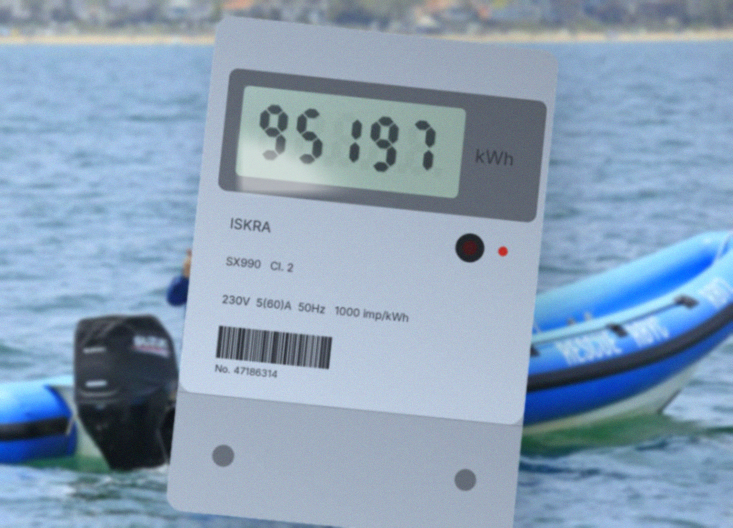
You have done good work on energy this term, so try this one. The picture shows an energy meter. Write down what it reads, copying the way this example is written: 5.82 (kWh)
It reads 95197 (kWh)
